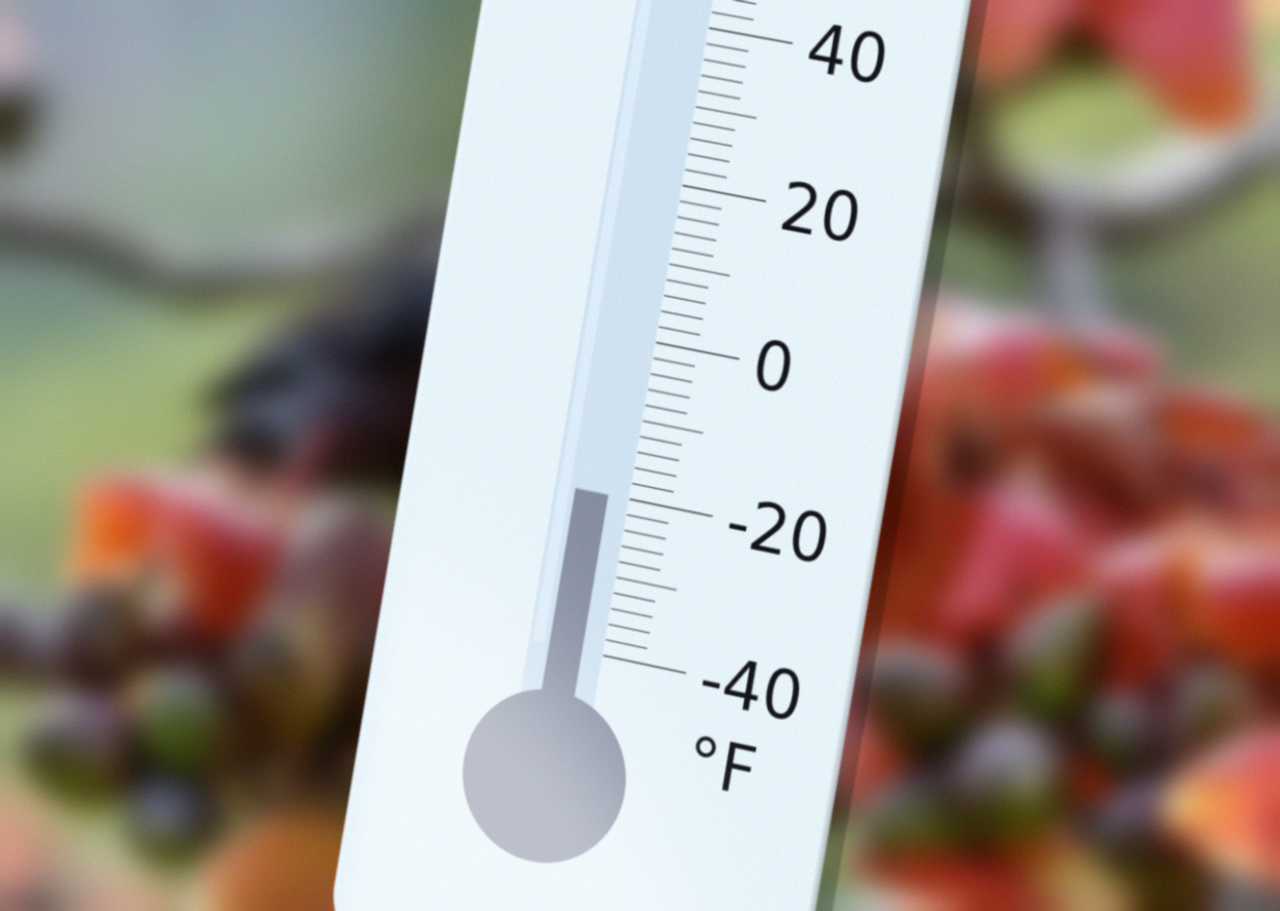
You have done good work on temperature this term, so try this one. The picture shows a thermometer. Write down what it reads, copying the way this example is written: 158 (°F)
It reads -20 (°F)
